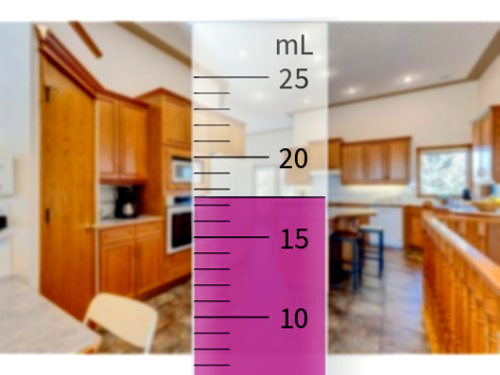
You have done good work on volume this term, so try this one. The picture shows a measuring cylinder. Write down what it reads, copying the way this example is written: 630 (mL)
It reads 17.5 (mL)
